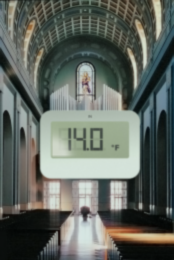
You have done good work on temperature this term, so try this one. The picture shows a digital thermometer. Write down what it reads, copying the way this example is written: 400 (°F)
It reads 14.0 (°F)
